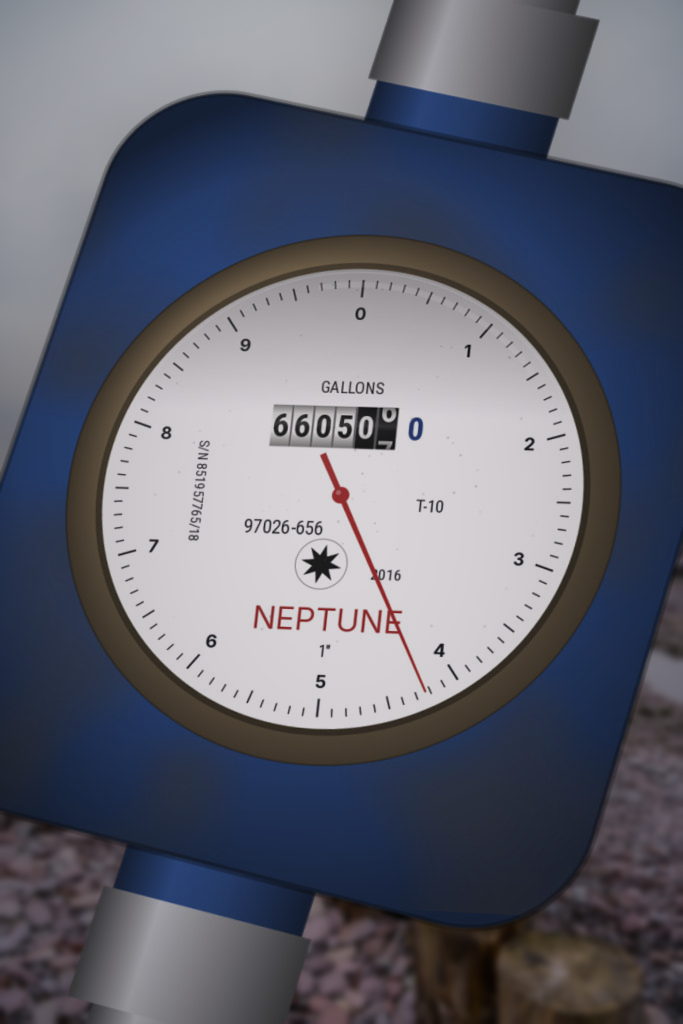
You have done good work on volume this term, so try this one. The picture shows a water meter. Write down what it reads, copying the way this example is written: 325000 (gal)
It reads 6605064.2 (gal)
